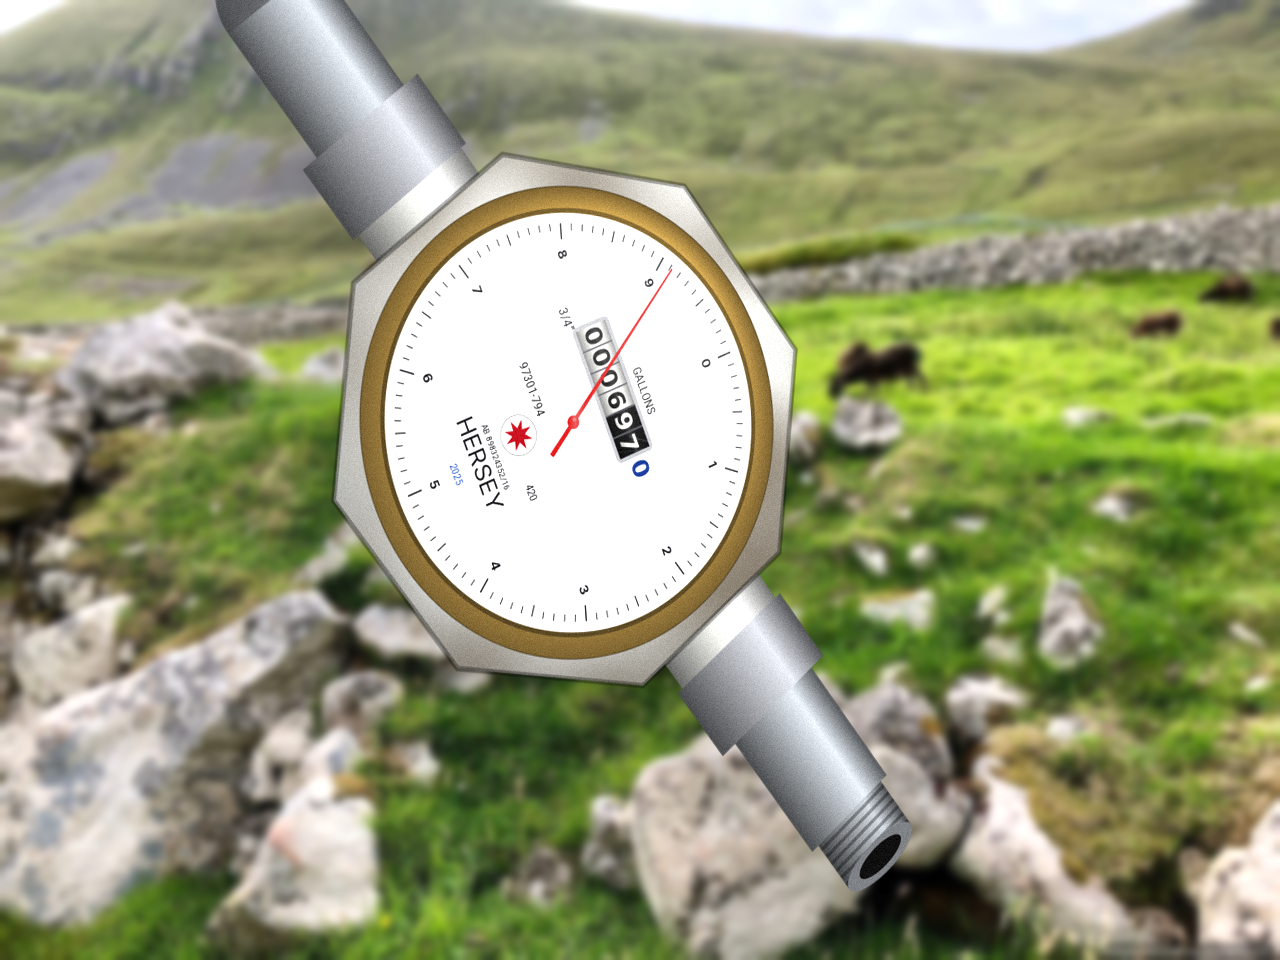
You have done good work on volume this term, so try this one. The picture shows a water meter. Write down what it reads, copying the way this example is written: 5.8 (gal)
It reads 6969.1 (gal)
